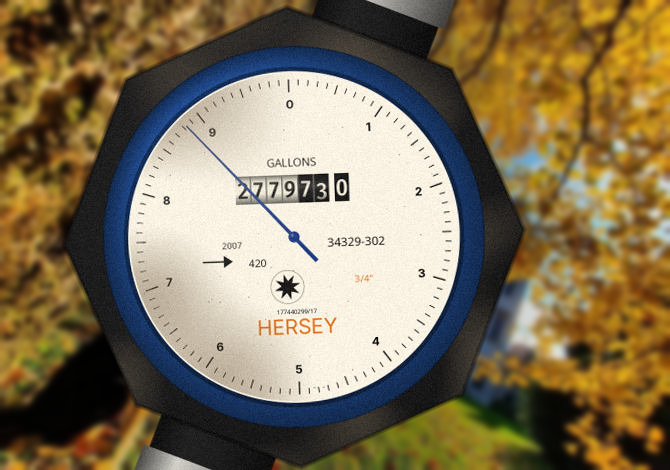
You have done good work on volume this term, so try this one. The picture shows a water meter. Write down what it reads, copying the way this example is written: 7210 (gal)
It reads 2779728.8 (gal)
